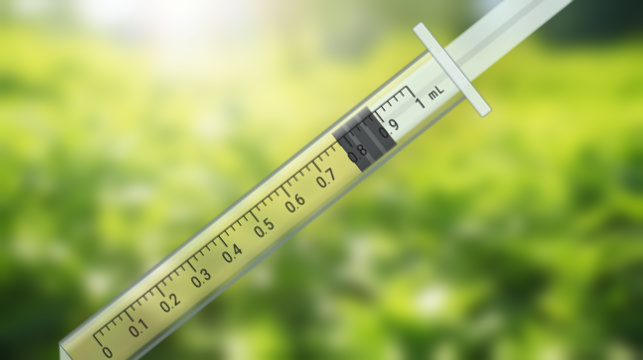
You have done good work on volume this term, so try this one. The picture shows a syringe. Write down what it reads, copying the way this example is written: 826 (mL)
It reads 0.78 (mL)
